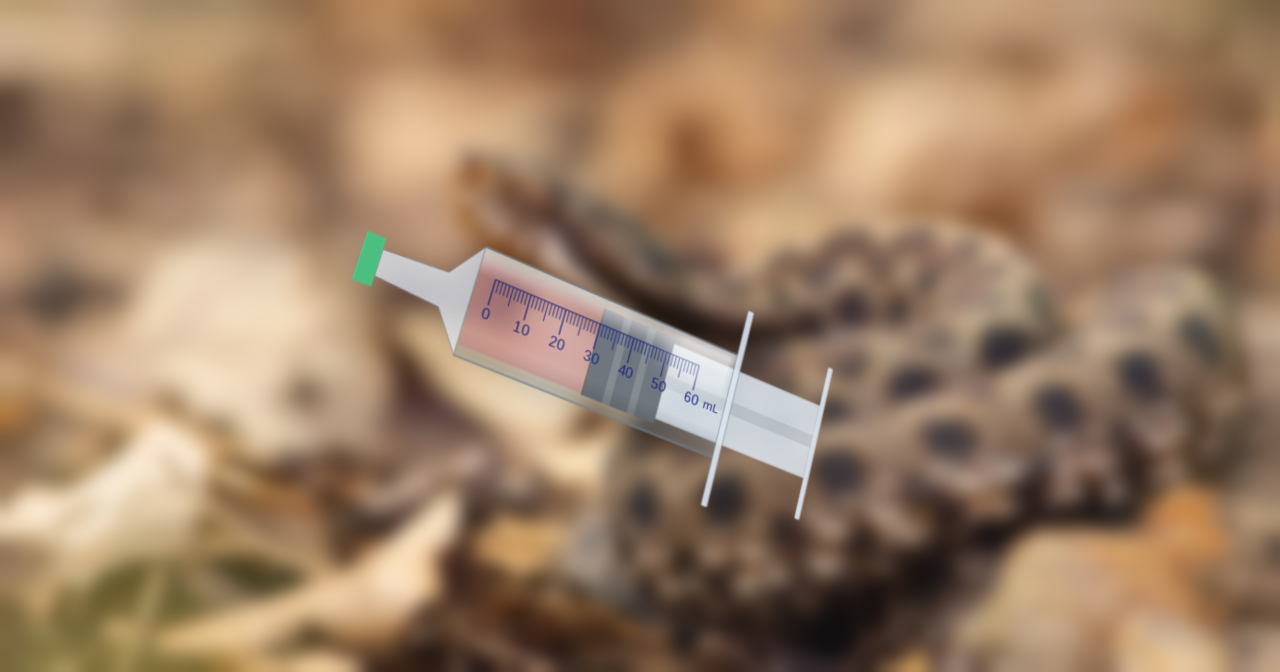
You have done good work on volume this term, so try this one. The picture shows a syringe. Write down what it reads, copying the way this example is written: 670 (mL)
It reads 30 (mL)
